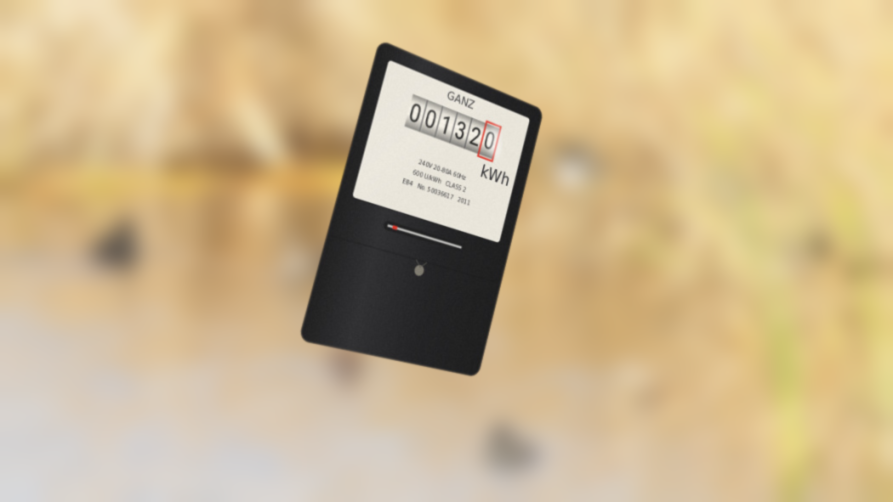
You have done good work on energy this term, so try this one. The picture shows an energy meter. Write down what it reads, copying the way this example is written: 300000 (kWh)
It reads 132.0 (kWh)
